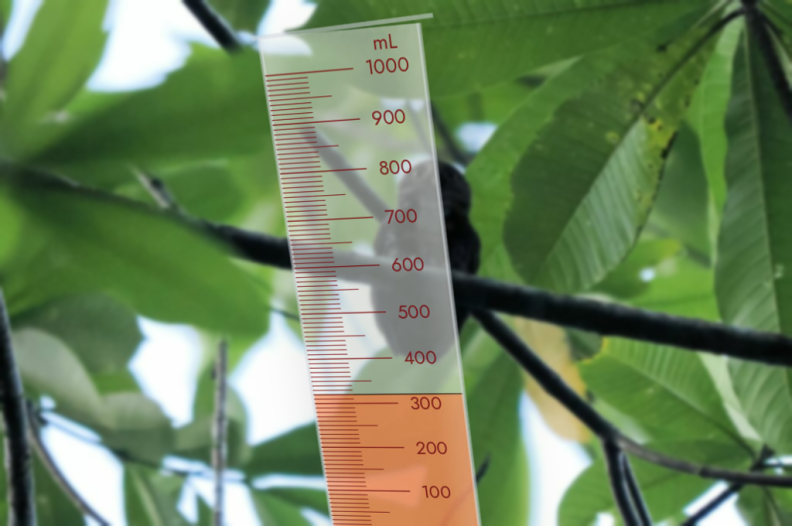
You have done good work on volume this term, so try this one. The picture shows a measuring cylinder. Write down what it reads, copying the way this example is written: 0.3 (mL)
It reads 320 (mL)
